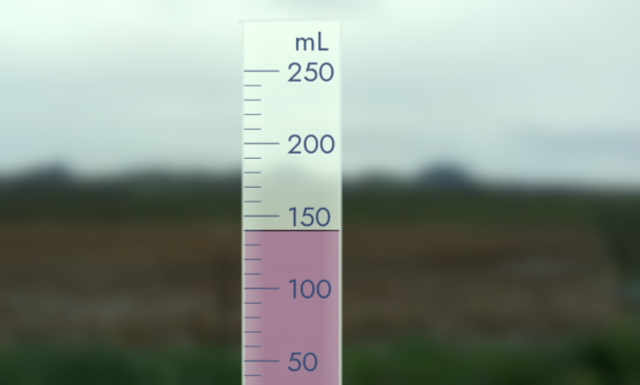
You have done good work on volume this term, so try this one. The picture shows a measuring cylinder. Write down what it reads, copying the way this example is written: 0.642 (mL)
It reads 140 (mL)
